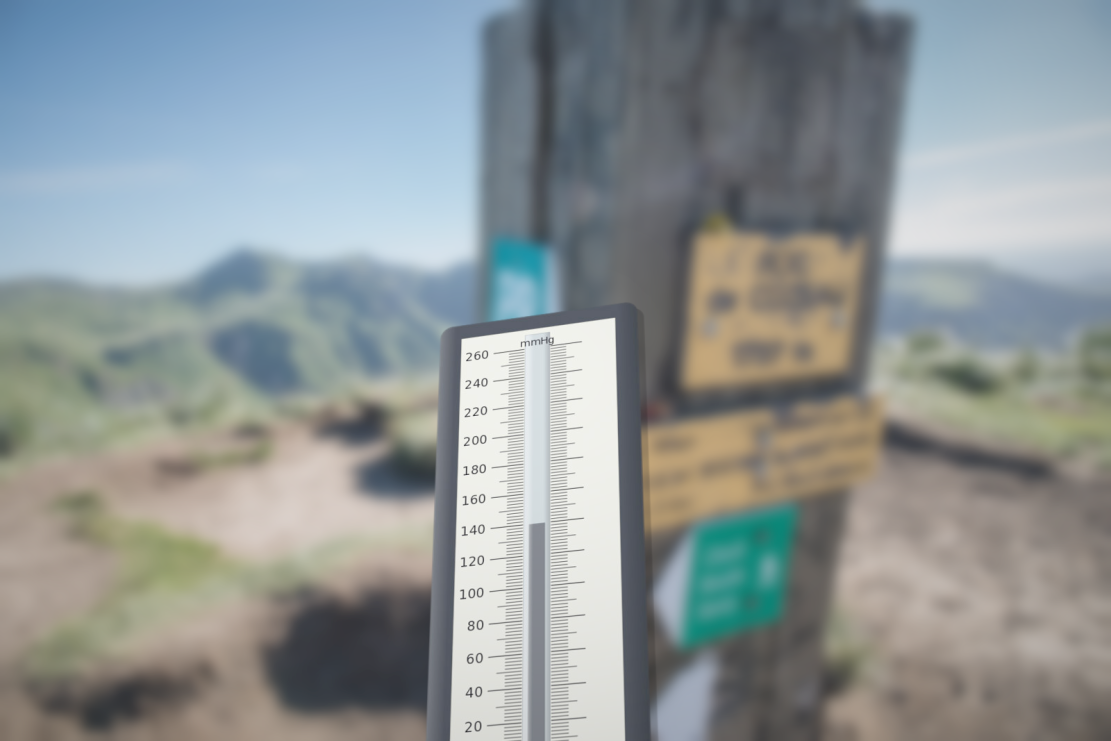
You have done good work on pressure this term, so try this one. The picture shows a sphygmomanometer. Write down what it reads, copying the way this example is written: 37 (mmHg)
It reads 140 (mmHg)
